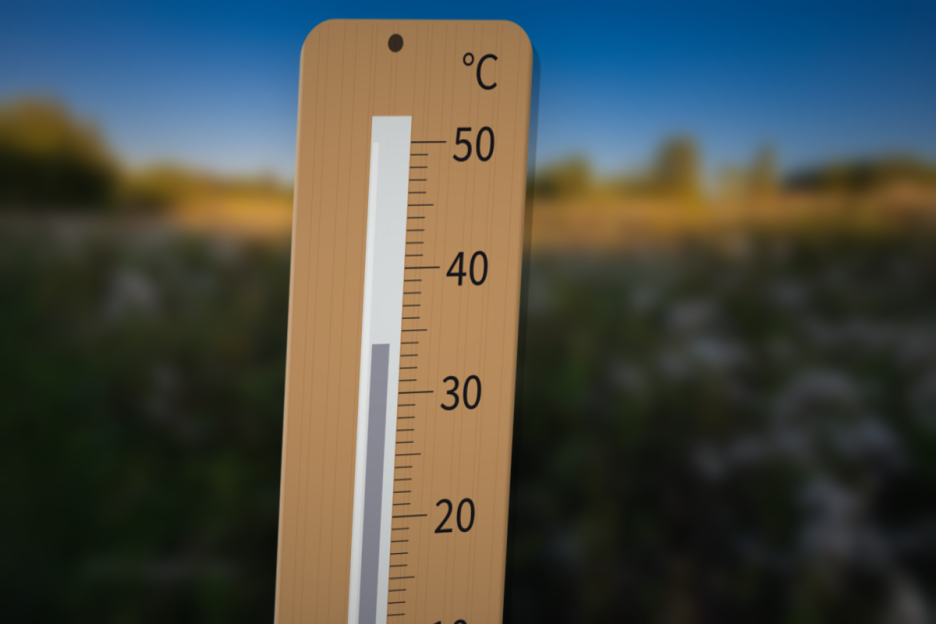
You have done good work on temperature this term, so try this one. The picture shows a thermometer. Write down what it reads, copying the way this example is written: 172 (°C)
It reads 34 (°C)
